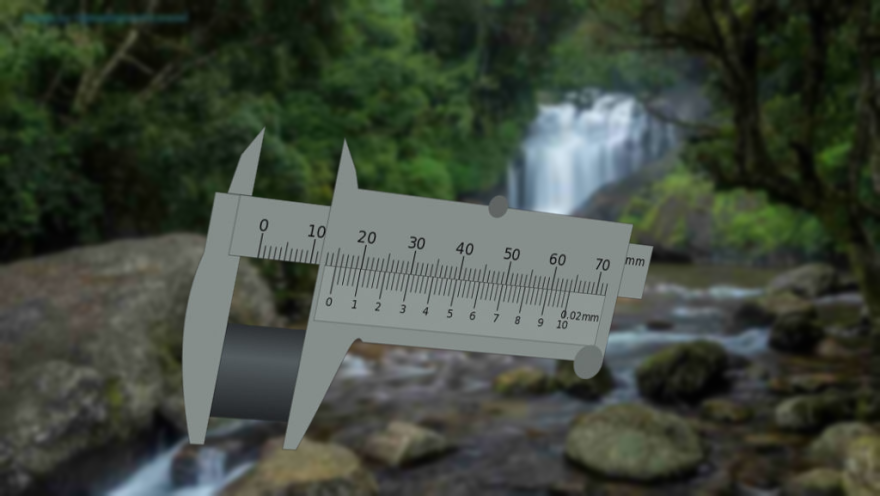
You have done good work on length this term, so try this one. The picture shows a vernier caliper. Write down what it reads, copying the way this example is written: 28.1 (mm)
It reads 15.0 (mm)
